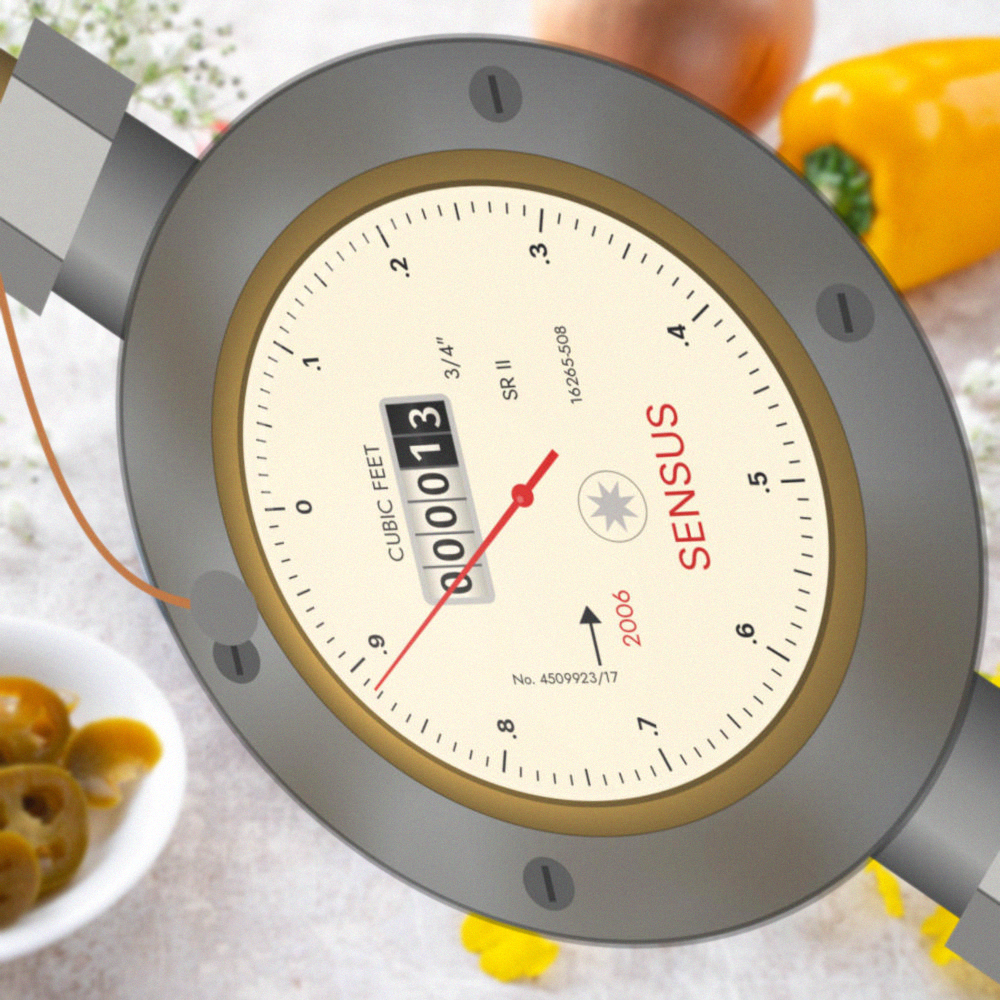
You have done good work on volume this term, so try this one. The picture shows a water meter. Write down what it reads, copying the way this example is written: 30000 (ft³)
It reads 12.88 (ft³)
